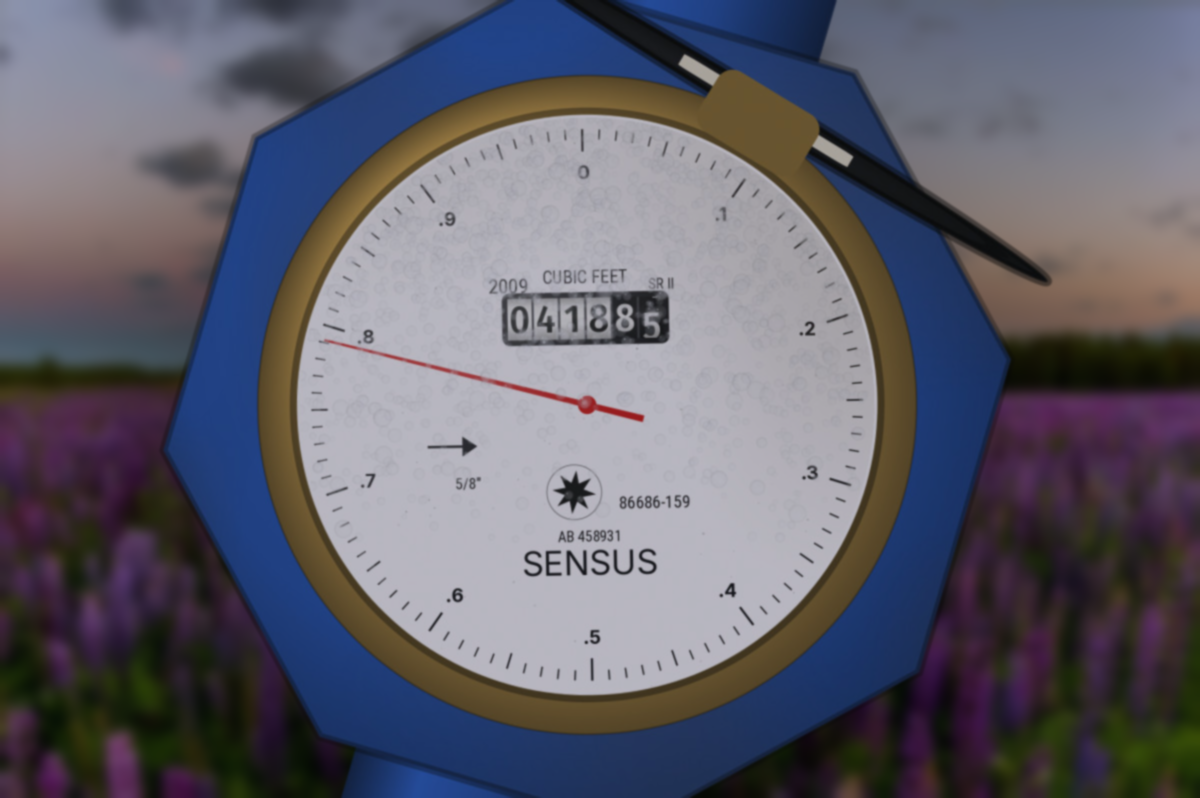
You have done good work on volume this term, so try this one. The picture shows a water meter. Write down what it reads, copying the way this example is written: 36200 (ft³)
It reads 41884.79 (ft³)
